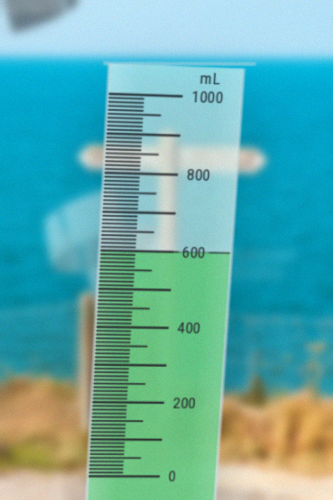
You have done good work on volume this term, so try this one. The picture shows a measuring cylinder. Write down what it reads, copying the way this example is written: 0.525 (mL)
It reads 600 (mL)
